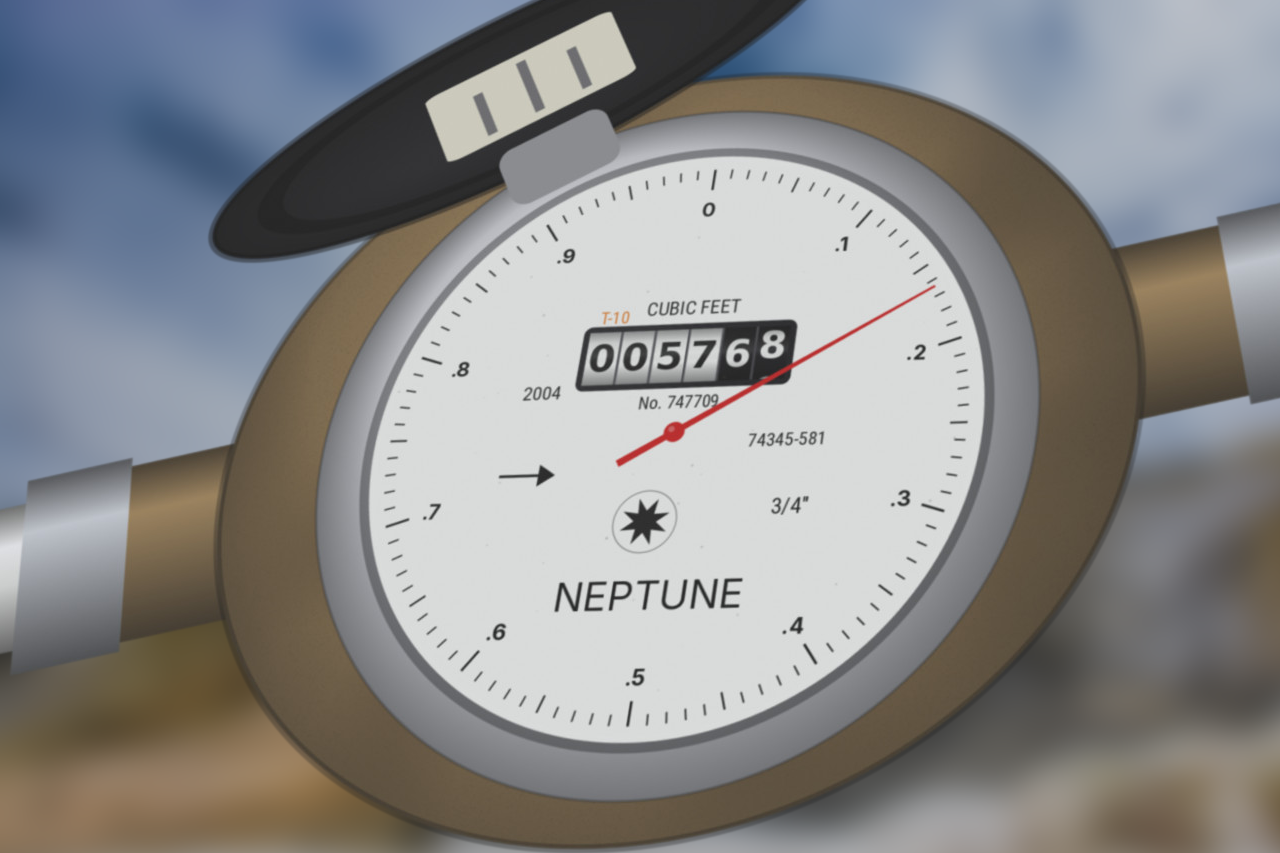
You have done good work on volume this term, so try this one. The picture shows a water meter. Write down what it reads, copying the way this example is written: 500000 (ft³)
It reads 5768.16 (ft³)
